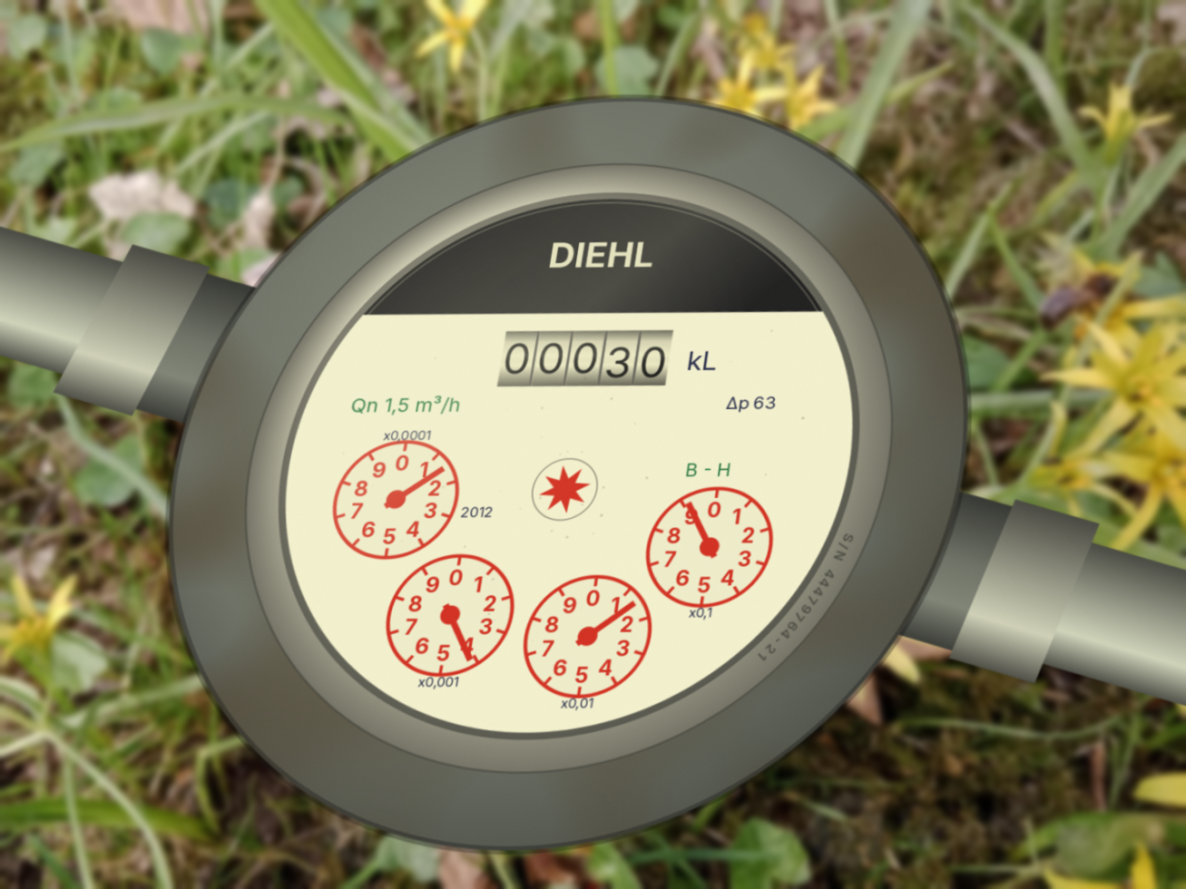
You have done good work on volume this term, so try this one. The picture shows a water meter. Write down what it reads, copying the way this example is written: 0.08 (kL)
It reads 29.9141 (kL)
